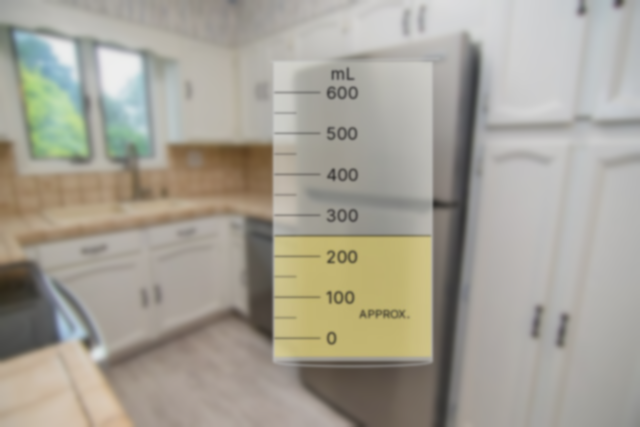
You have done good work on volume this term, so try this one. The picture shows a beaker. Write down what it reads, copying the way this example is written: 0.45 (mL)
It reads 250 (mL)
